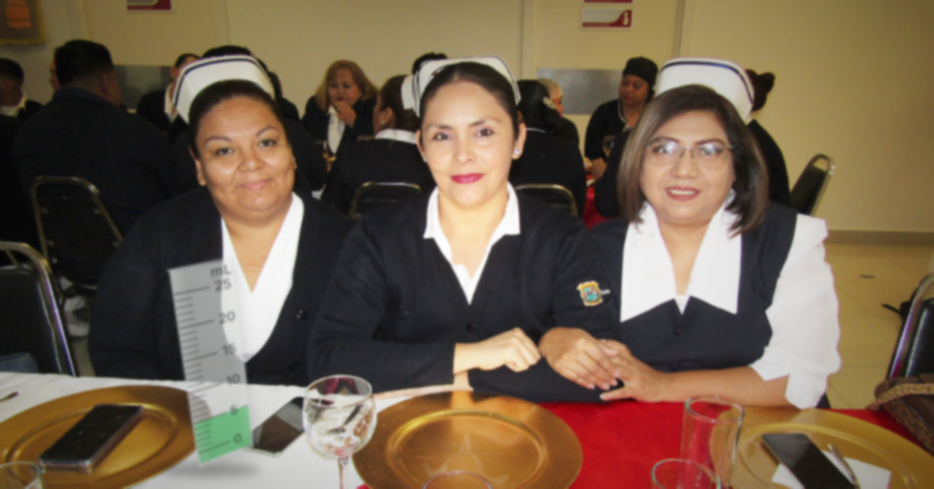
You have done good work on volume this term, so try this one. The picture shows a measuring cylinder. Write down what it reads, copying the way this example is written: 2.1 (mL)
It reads 5 (mL)
